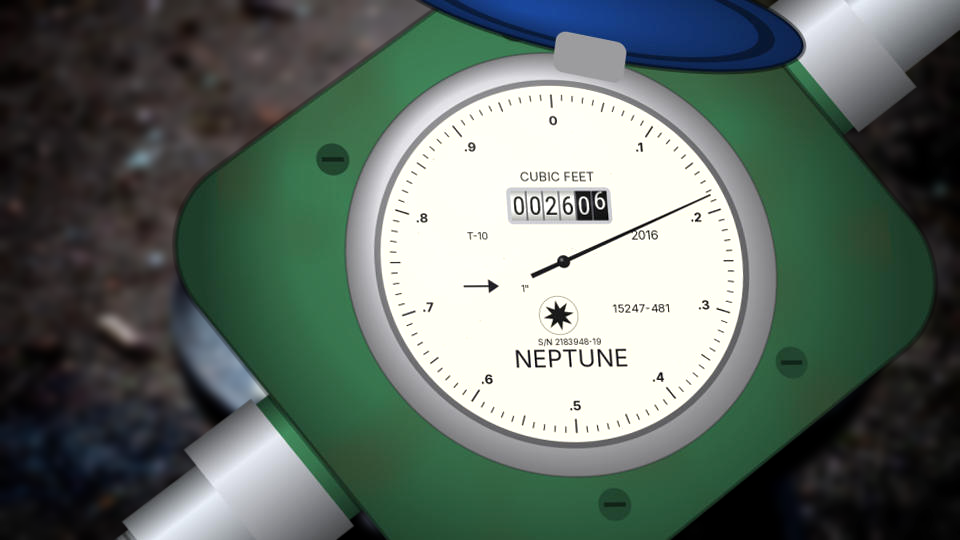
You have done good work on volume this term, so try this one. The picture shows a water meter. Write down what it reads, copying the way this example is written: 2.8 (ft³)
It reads 2606.18 (ft³)
